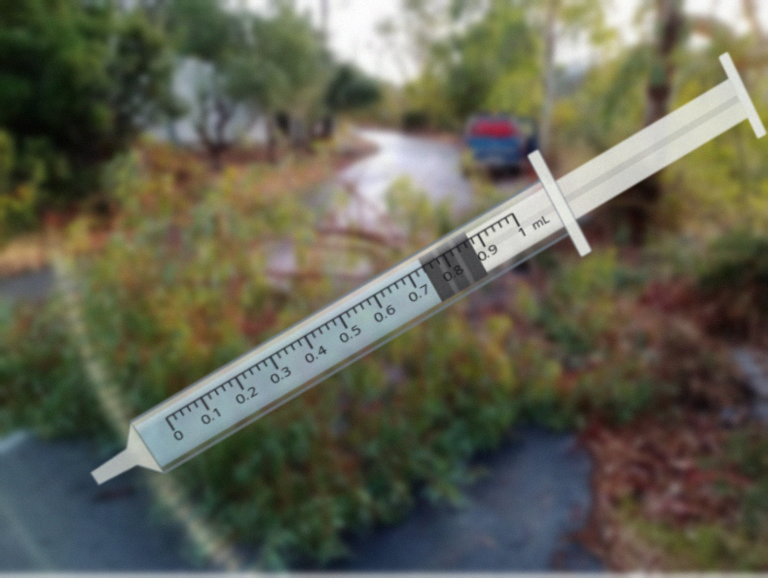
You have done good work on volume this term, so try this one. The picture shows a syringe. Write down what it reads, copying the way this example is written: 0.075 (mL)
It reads 0.74 (mL)
